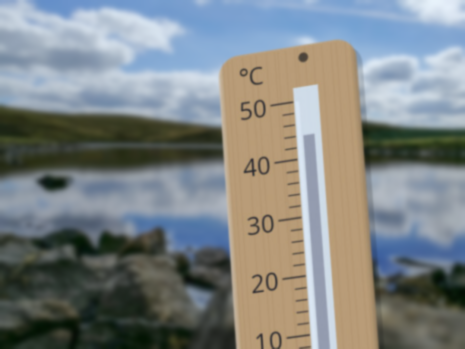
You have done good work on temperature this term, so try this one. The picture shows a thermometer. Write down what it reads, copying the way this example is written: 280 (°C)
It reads 44 (°C)
